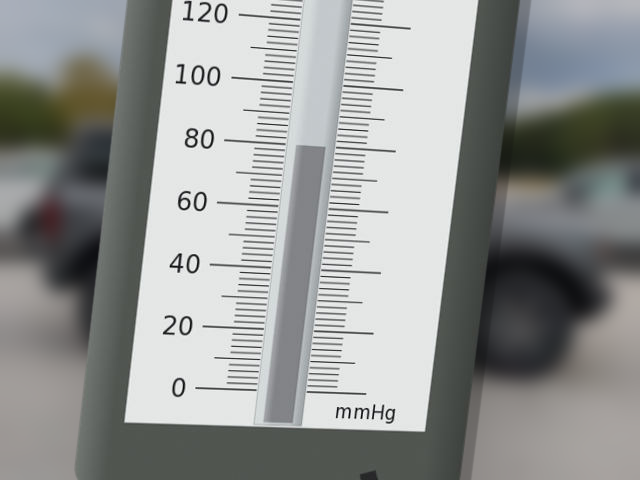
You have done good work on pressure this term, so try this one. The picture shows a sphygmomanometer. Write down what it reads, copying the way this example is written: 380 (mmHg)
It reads 80 (mmHg)
